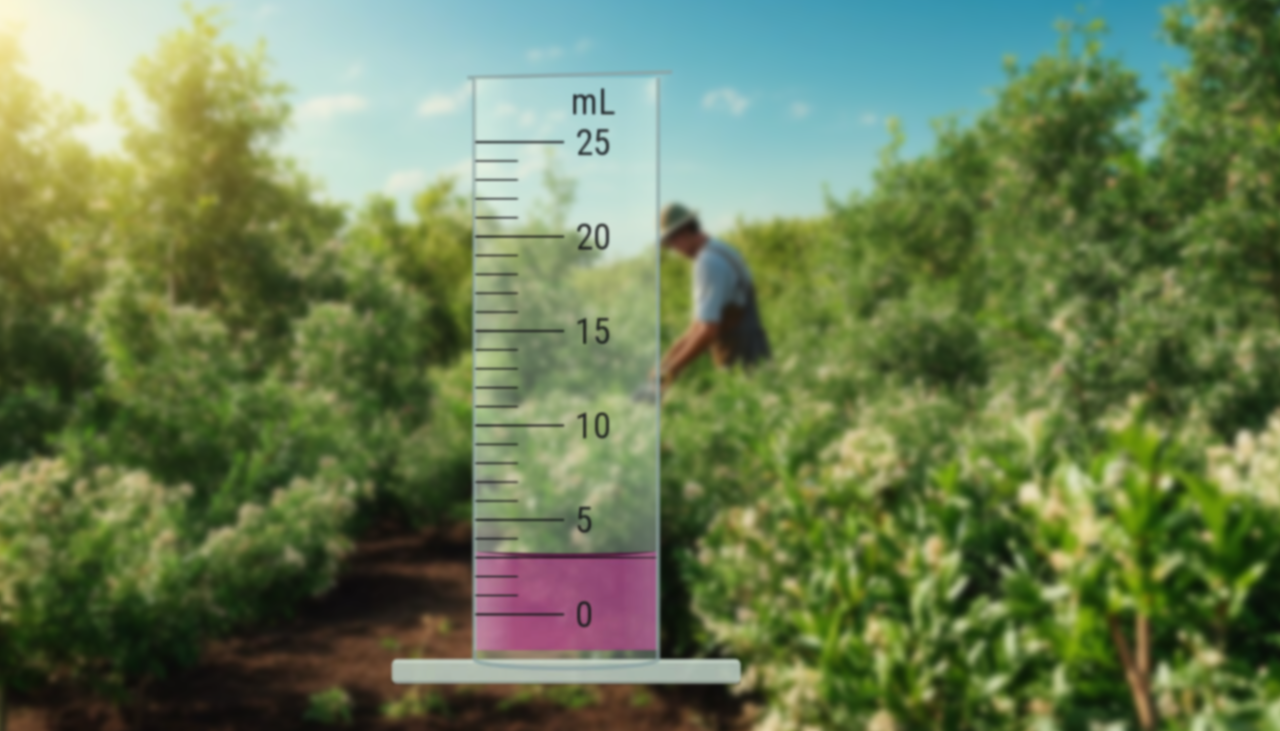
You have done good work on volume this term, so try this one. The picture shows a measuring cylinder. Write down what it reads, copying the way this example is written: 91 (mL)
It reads 3 (mL)
